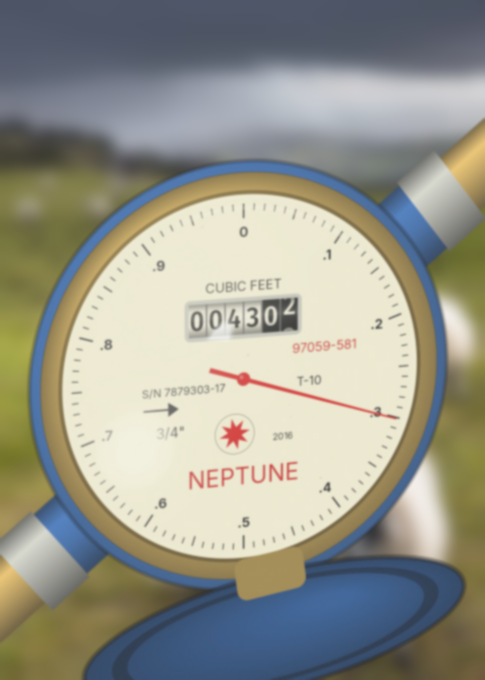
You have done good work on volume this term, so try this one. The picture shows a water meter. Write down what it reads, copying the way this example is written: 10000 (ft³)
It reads 4302.30 (ft³)
